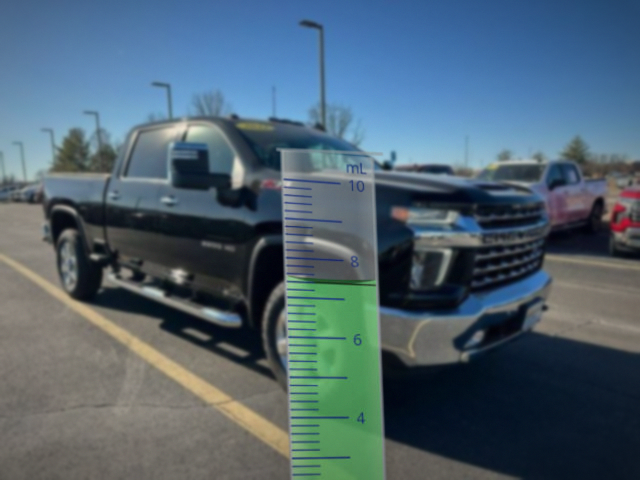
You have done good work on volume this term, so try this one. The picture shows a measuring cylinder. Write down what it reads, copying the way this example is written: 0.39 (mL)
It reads 7.4 (mL)
